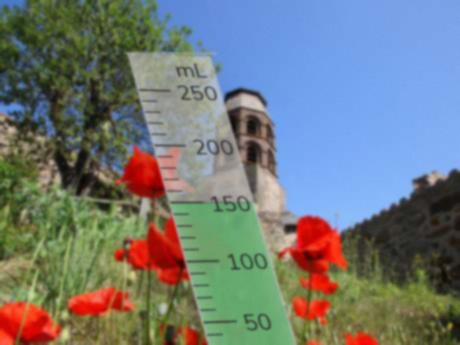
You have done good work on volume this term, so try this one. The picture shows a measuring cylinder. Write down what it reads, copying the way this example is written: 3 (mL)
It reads 150 (mL)
